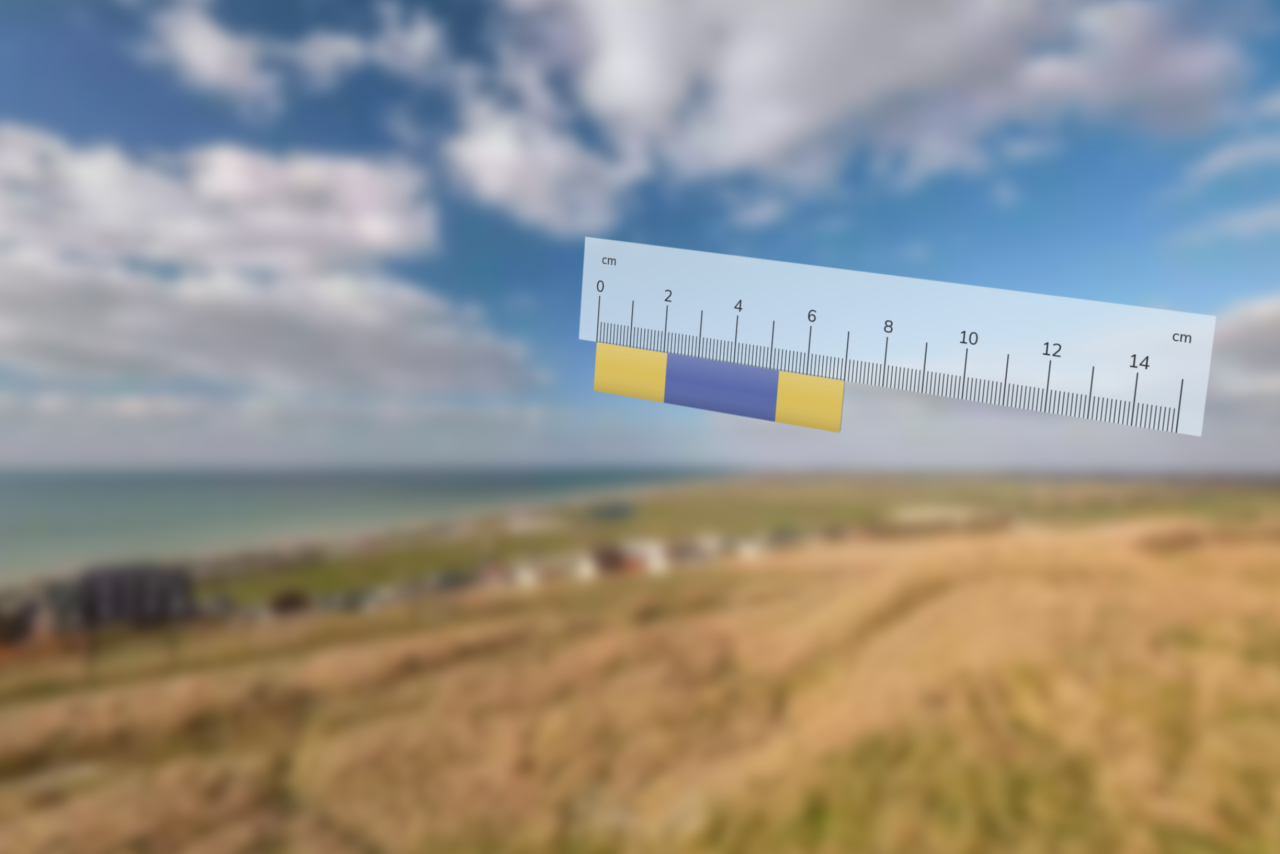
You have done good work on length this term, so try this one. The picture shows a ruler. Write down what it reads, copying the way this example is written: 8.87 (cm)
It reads 7 (cm)
